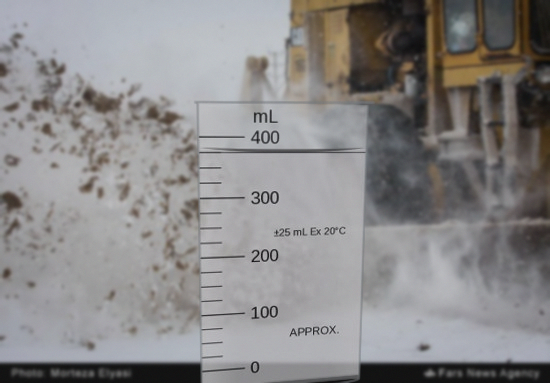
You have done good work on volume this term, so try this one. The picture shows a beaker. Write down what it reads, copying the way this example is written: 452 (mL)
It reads 375 (mL)
